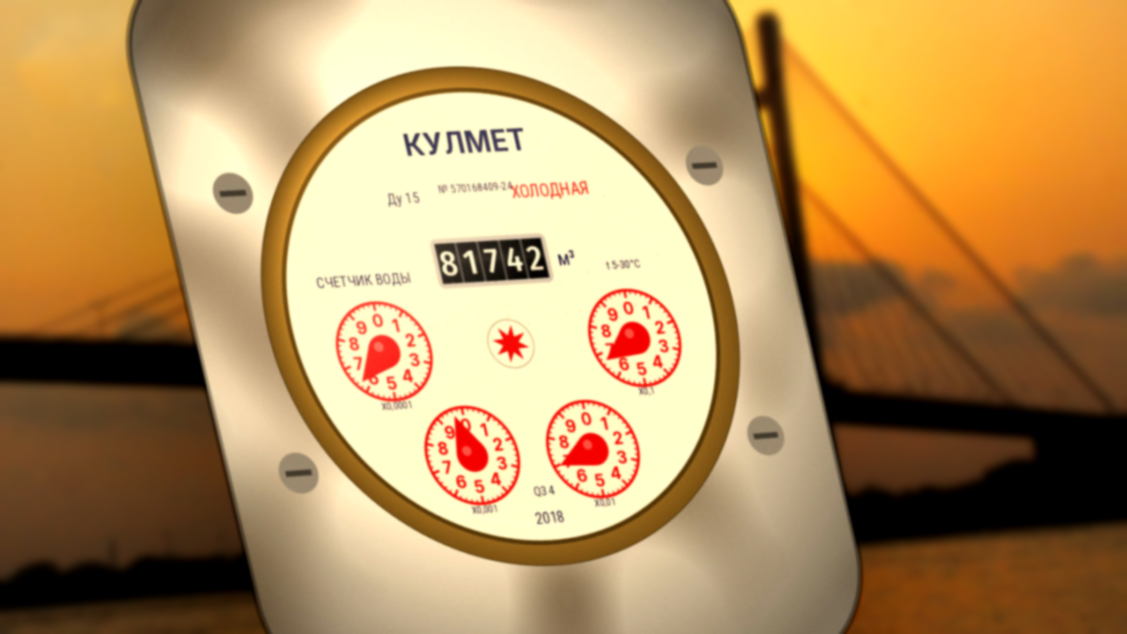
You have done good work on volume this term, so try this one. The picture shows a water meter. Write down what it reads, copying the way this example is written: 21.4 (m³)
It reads 81742.6696 (m³)
